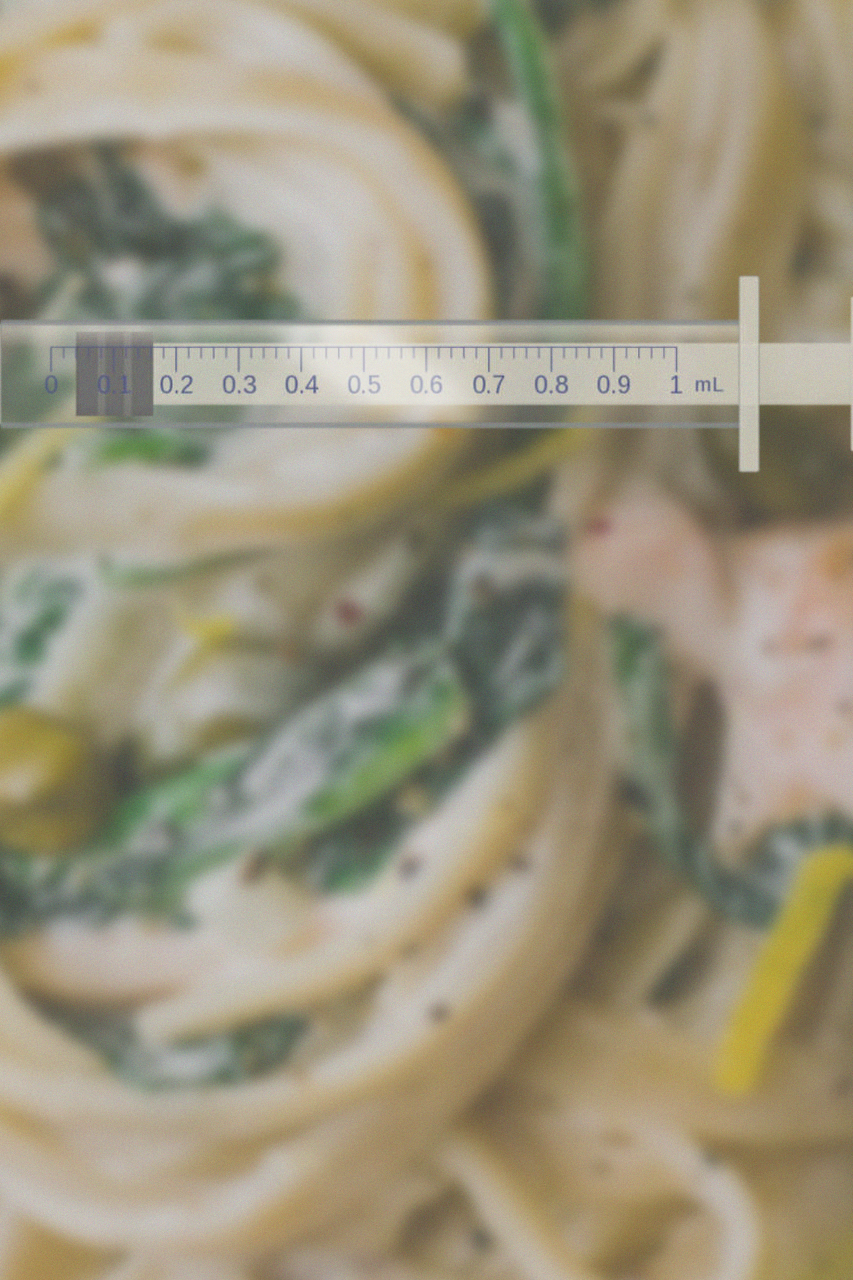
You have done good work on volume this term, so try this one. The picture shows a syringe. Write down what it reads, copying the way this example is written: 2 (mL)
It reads 0.04 (mL)
